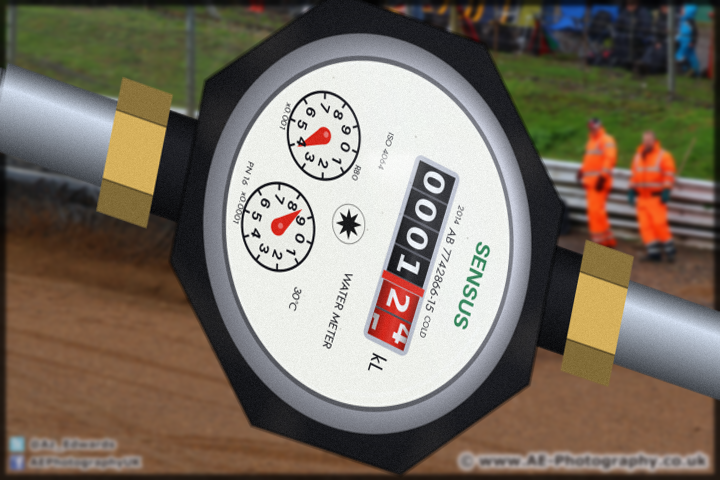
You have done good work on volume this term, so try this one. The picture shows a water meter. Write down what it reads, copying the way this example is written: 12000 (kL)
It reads 1.2438 (kL)
